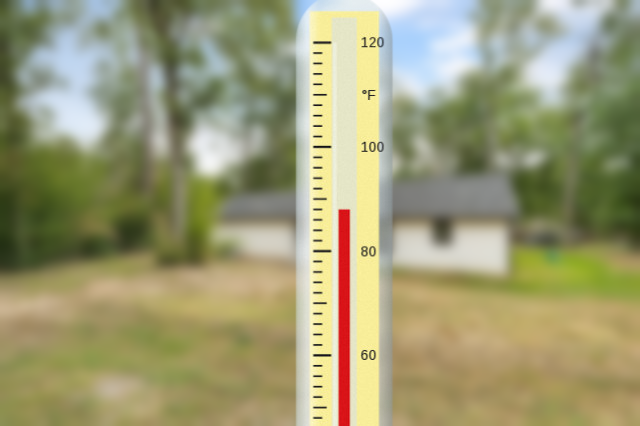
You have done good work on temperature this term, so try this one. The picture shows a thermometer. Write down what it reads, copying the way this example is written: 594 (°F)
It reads 88 (°F)
